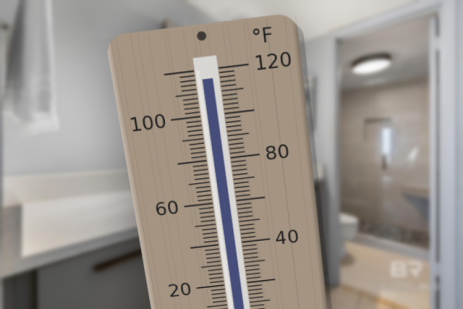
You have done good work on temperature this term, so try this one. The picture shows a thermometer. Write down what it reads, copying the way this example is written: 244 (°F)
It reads 116 (°F)
